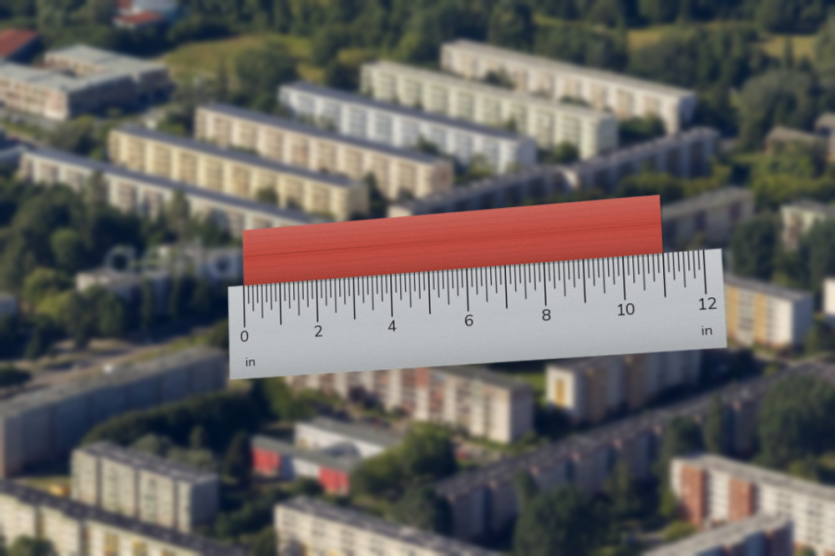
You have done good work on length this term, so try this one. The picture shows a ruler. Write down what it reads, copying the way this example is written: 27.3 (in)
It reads 11 (in)
